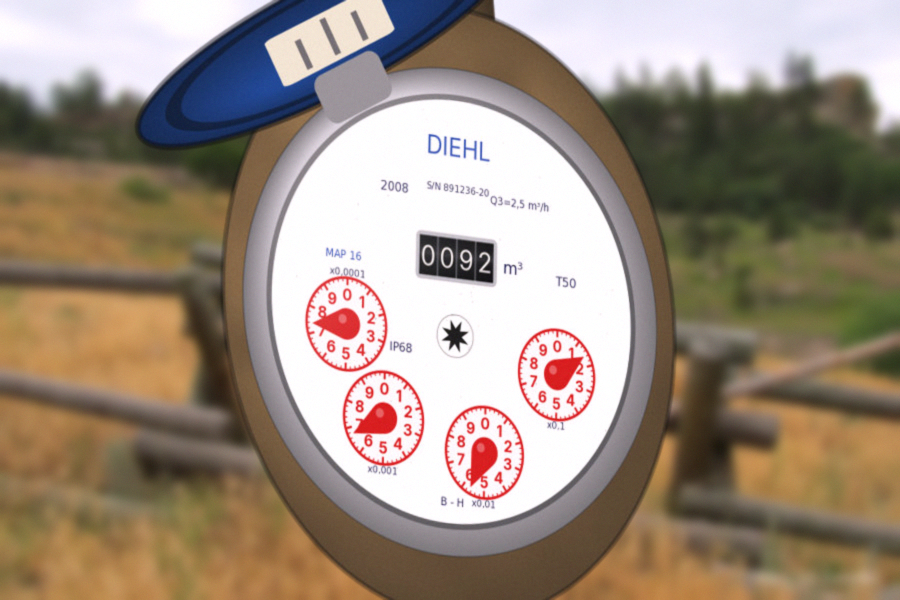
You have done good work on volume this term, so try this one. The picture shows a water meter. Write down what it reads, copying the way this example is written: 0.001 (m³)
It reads 92.1567 (m³)
